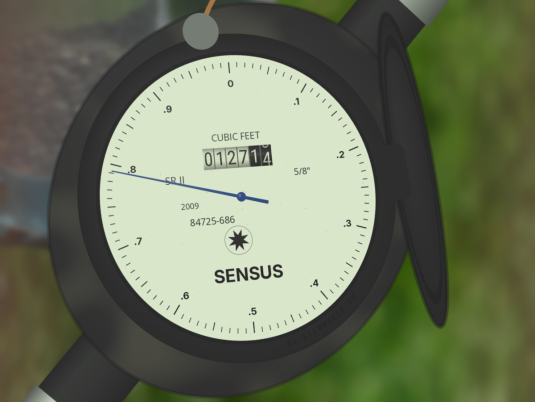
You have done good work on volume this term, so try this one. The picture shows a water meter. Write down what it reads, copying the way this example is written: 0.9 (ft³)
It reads 12713.79 (ft³)
